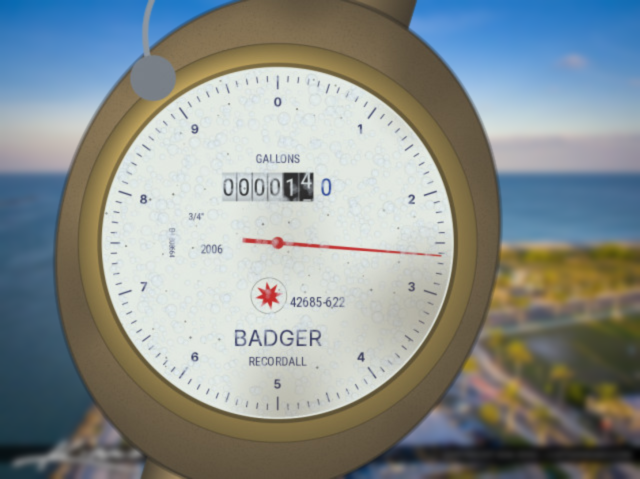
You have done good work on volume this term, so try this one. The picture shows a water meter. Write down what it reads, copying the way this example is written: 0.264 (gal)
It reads 142.6 (gal)
